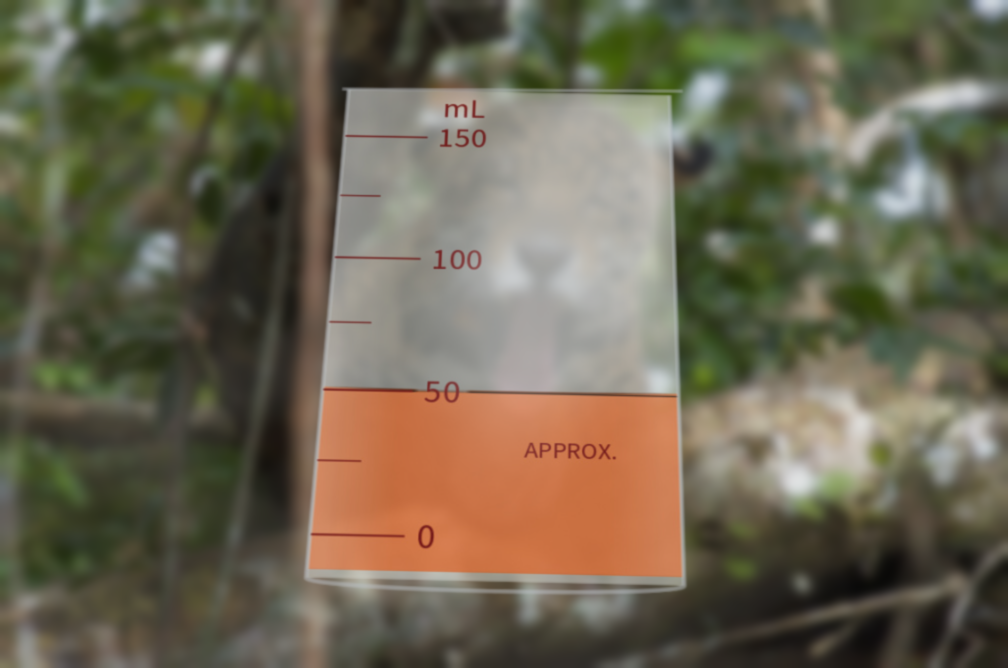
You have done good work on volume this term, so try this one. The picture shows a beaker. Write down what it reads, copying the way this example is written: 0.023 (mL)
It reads 50 (mL)
